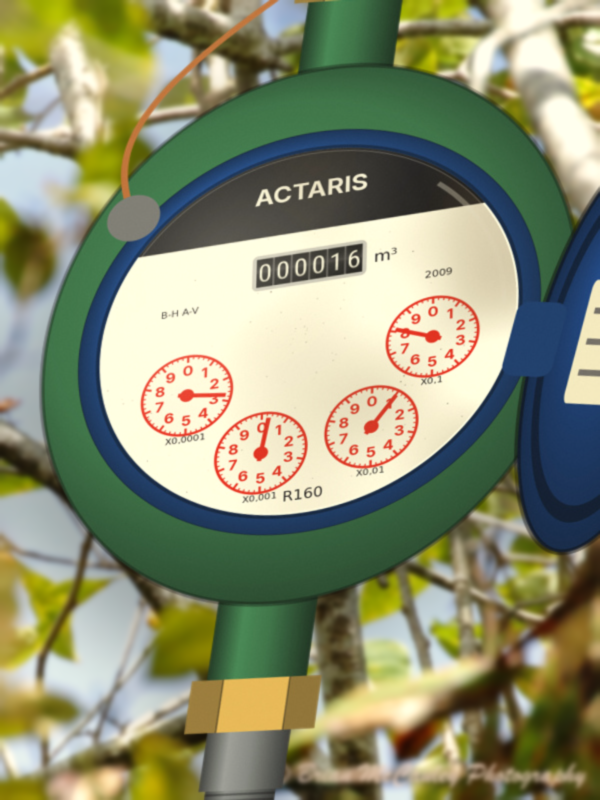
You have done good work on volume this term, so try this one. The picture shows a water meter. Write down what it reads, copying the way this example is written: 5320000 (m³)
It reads 16.8102 (m³)
